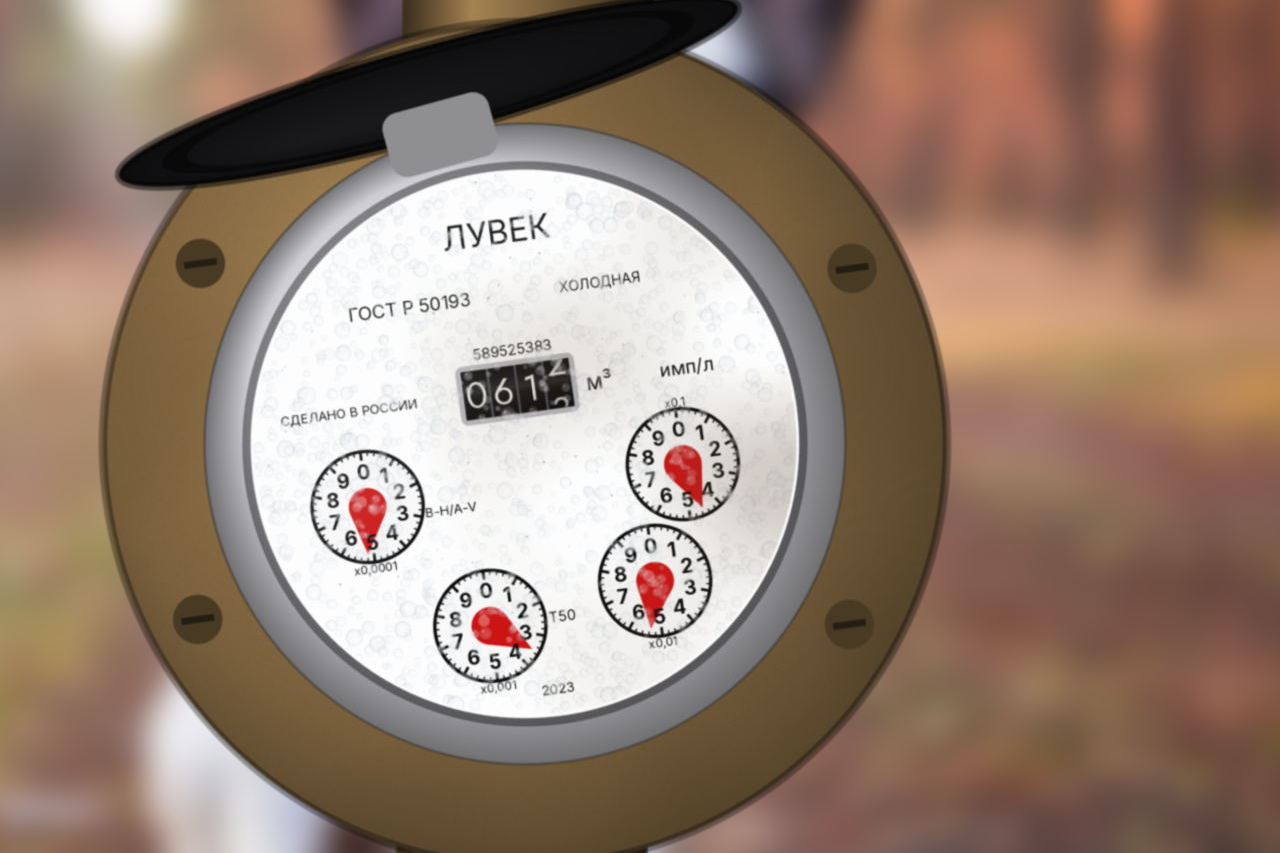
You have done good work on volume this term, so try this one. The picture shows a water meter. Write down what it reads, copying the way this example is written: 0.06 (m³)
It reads 612.4535 (m³)
